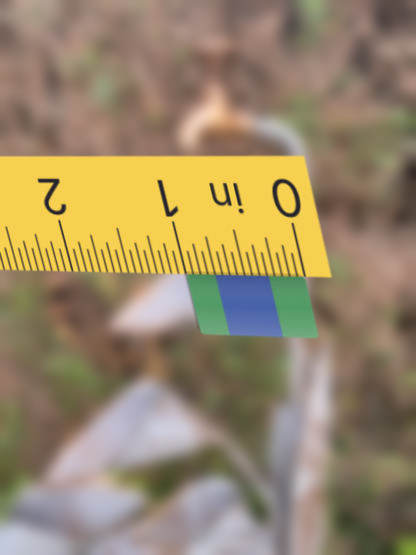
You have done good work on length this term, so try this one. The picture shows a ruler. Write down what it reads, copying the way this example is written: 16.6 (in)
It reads 1 (in)
